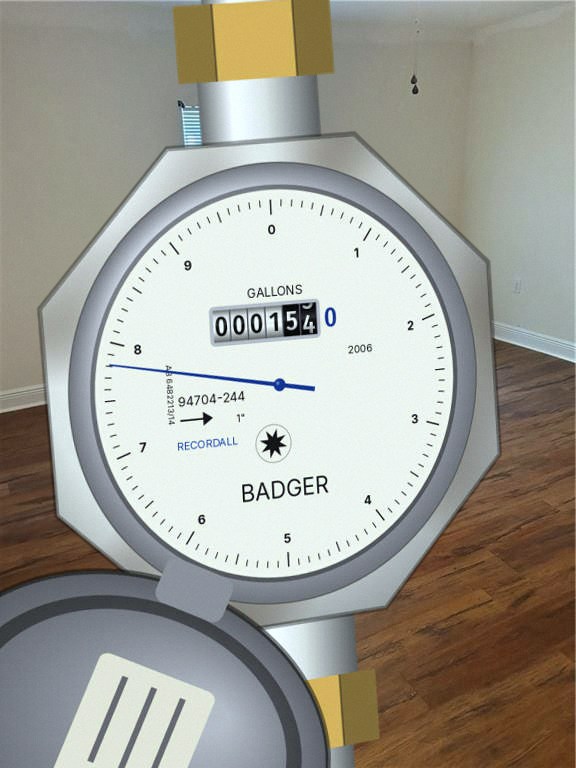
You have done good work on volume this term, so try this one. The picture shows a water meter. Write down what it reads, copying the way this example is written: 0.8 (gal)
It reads 1537.8 (gal)
